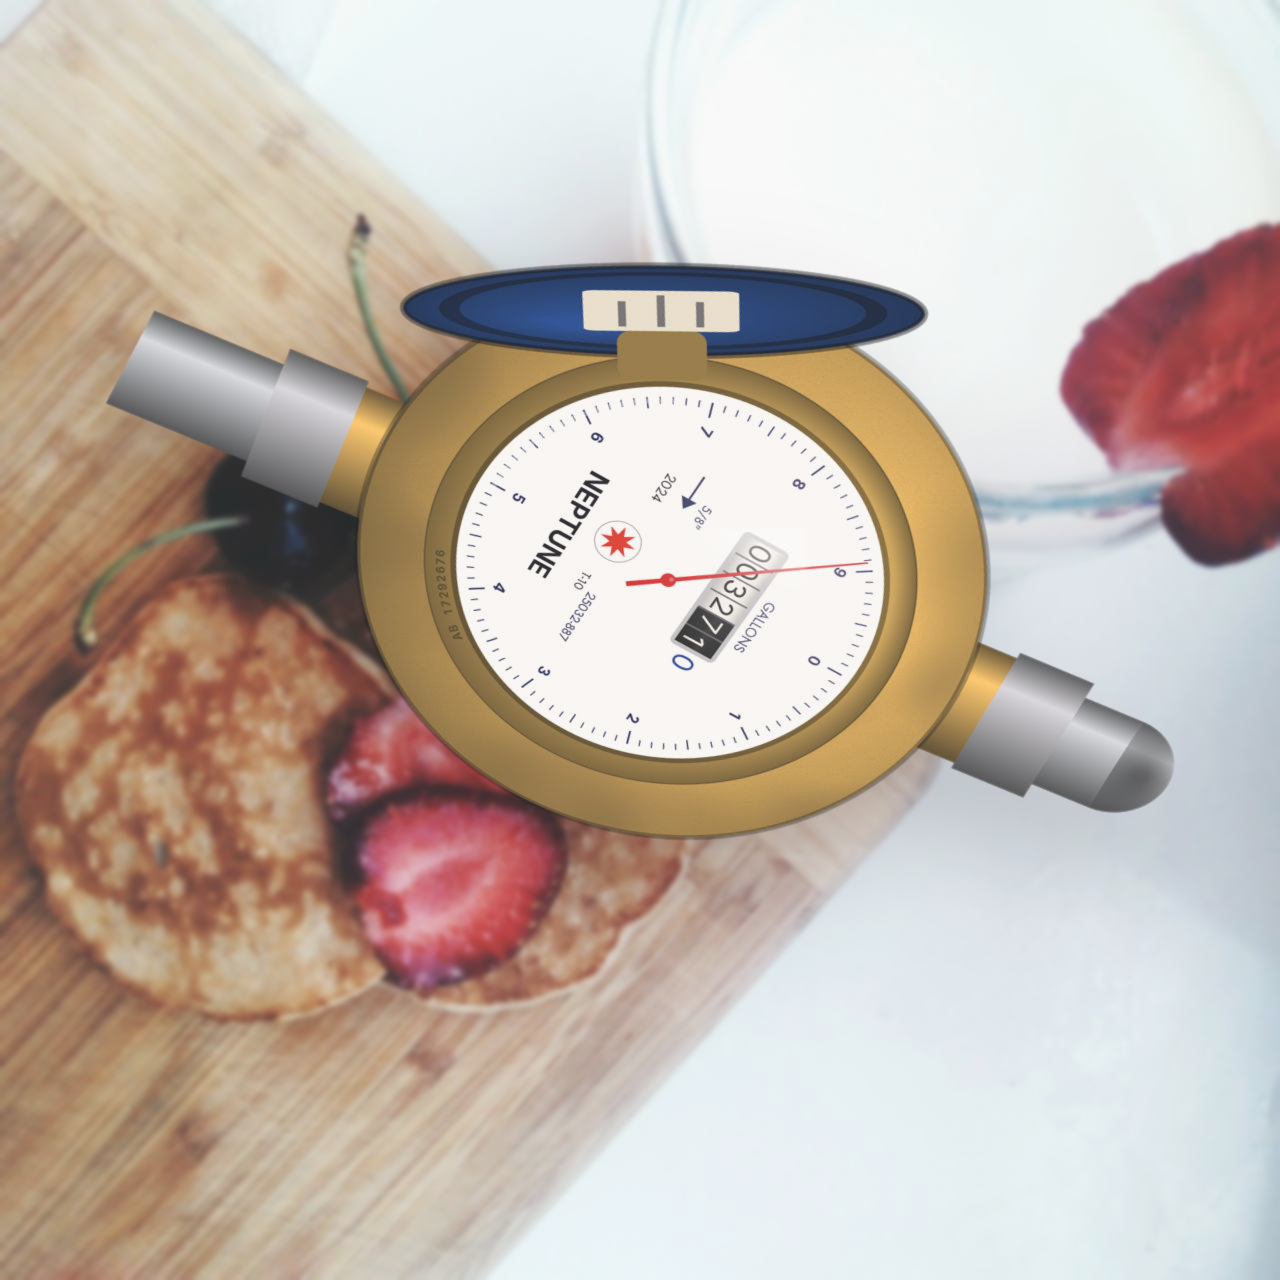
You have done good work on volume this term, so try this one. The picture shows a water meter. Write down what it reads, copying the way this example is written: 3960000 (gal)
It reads 32708.9 (gal)
